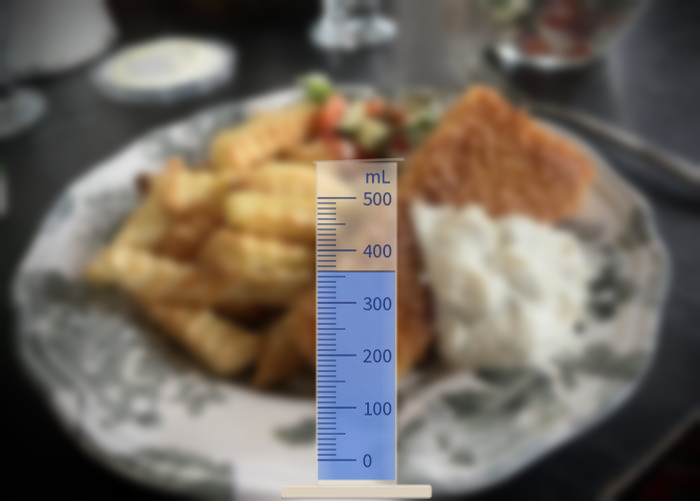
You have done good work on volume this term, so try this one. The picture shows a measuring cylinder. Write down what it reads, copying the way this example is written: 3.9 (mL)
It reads 360 (mL)
